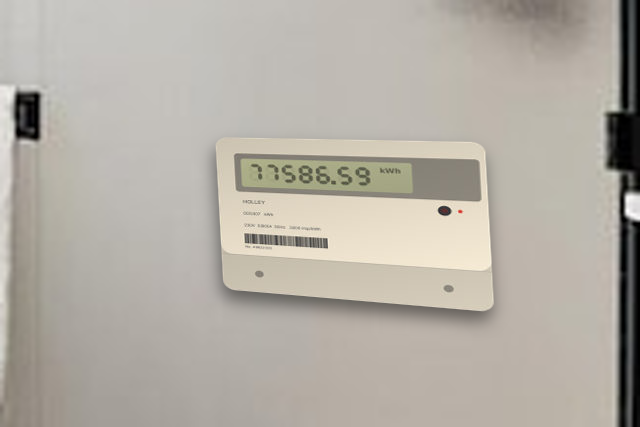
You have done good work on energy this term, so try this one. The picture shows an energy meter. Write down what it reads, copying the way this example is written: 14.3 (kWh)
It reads 77586.59 (kWh)
